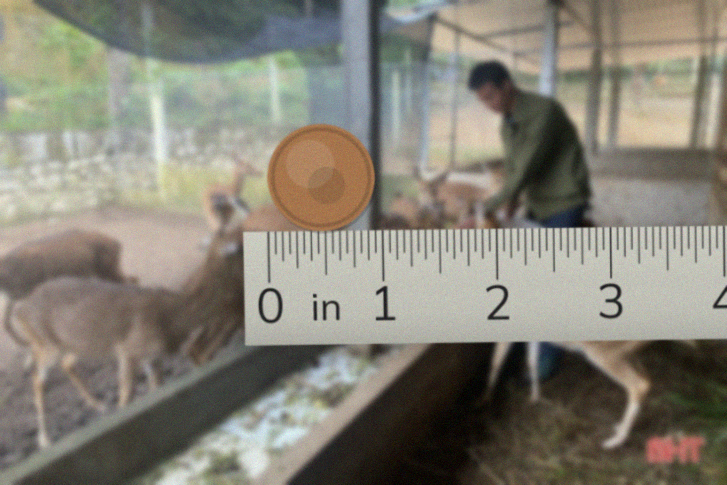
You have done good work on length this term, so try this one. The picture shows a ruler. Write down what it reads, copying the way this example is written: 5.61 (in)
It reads 0.9375 (in)
